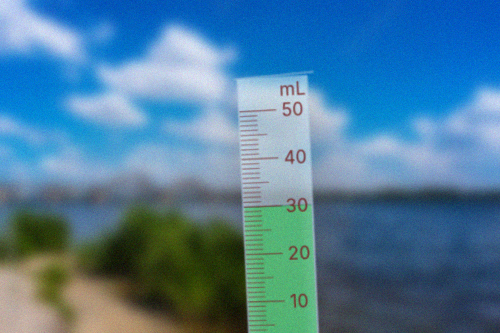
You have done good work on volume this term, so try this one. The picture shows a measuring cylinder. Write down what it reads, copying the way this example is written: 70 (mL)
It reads 30 (mL)
